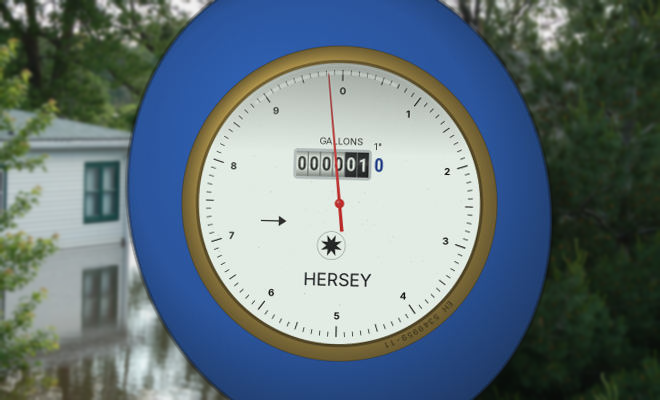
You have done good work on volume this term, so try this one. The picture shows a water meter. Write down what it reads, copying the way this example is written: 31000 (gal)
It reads 9.8 (gal)
